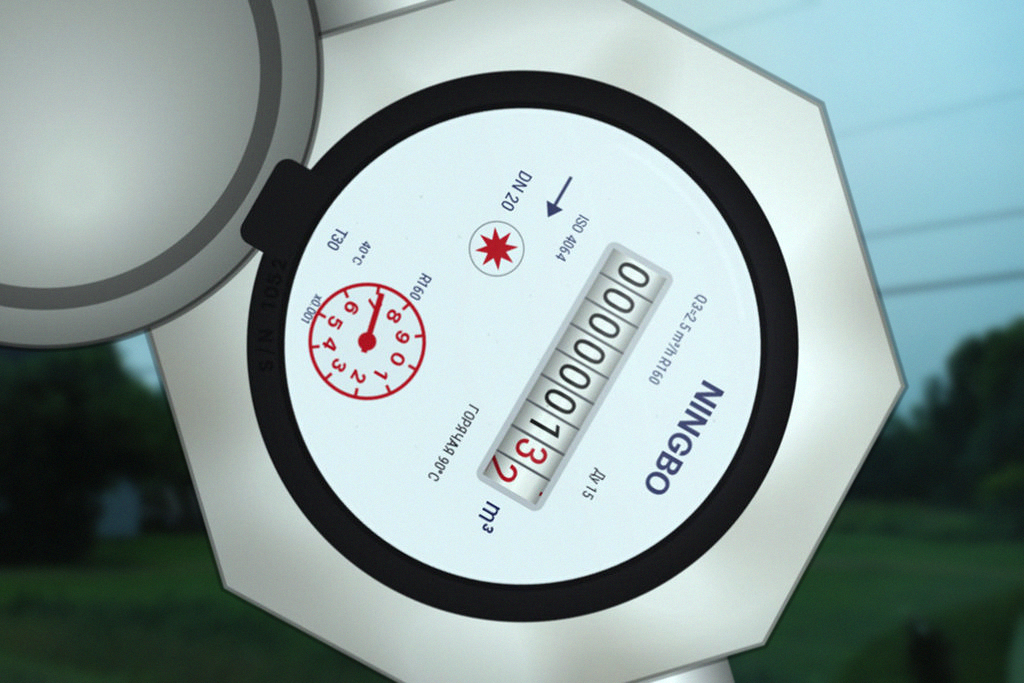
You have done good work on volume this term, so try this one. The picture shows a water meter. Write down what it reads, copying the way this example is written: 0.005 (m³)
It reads 1.317 (m³)
